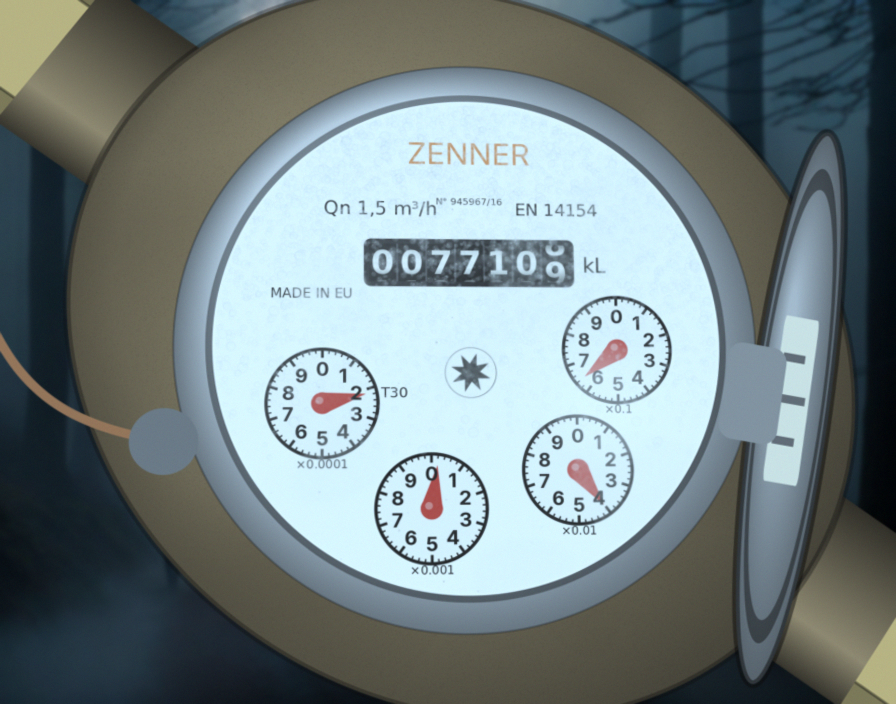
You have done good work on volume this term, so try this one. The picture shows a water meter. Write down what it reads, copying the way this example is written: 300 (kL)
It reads 77108.6402 (kL)
